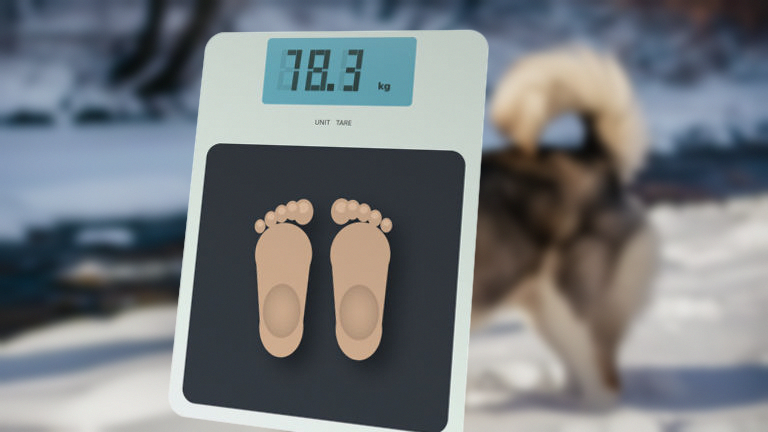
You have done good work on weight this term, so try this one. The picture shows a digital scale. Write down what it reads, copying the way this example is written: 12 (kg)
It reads 78.3 (kg)
